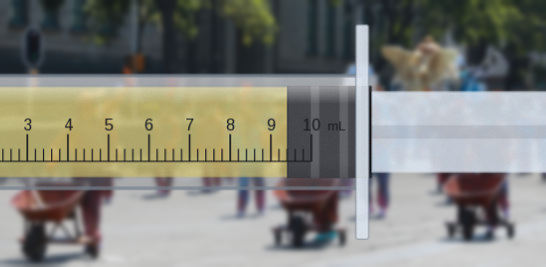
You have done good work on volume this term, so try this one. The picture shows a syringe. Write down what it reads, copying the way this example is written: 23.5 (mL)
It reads 9.4 (mL)
